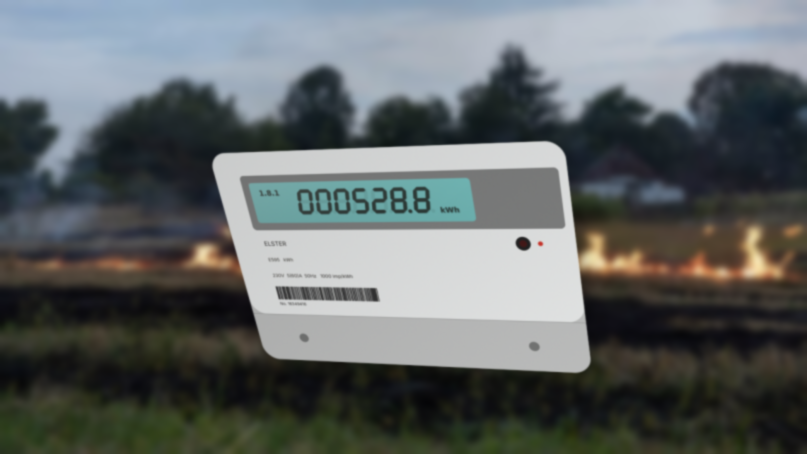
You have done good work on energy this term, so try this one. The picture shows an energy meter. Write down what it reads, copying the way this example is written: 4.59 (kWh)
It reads 528.8 (kWh)
